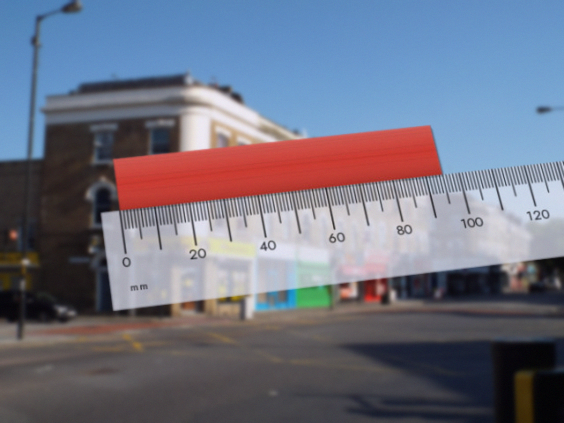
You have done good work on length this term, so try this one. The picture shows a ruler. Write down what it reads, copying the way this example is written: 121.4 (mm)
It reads 95 (mm)
